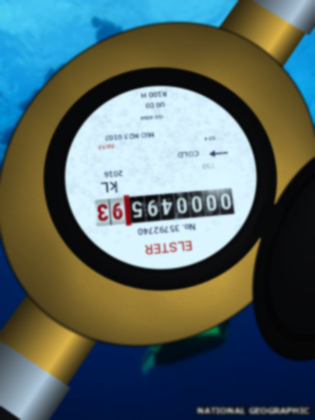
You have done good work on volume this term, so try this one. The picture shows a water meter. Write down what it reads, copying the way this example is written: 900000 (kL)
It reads 495.93 (kL)
